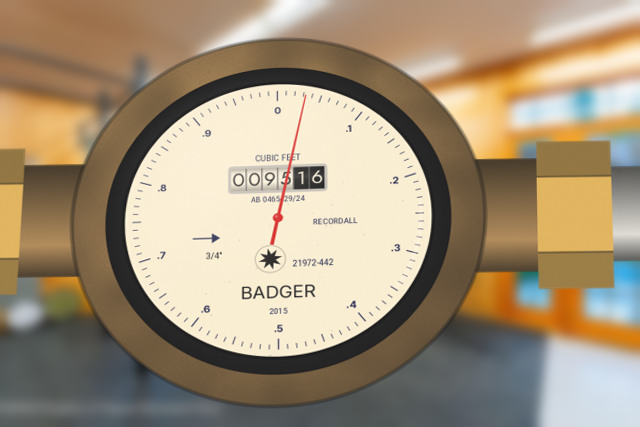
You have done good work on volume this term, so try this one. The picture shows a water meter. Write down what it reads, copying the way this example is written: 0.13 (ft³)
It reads 9516.03 (ft³)
